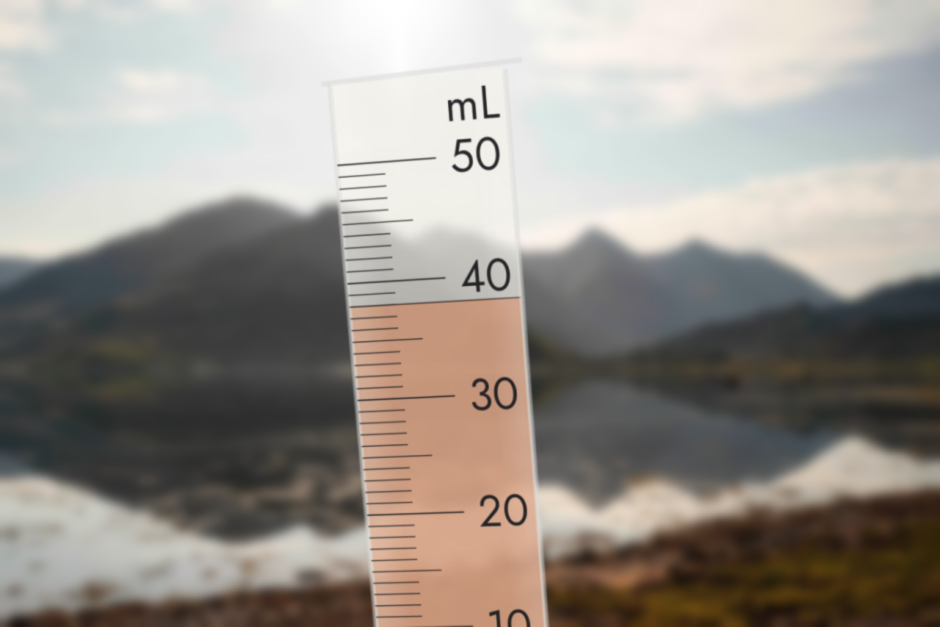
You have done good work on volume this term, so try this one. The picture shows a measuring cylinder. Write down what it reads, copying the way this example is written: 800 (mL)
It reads 38 (mL)
